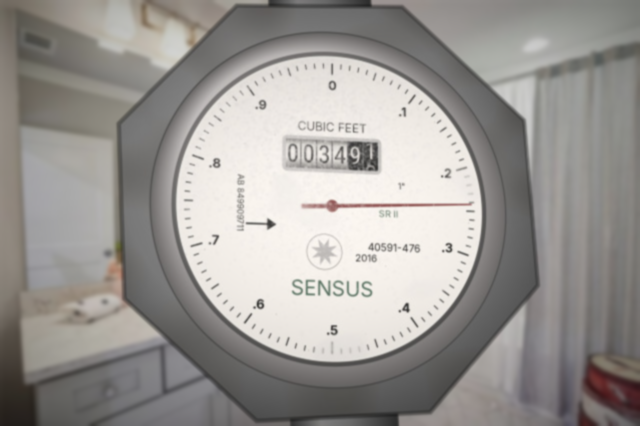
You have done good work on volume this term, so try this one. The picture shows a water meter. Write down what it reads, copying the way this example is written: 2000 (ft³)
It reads 3491.24 (ft³)
